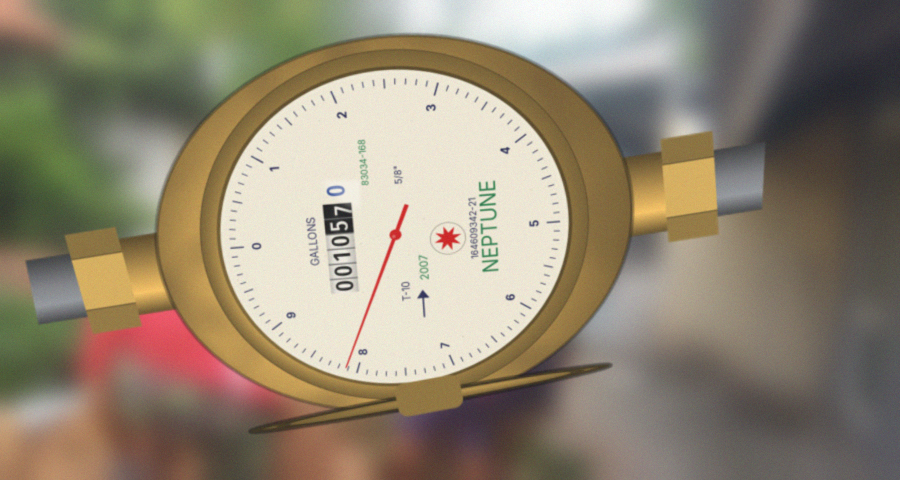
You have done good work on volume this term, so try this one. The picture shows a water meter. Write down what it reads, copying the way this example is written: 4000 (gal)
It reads 10568.1 (gal)
